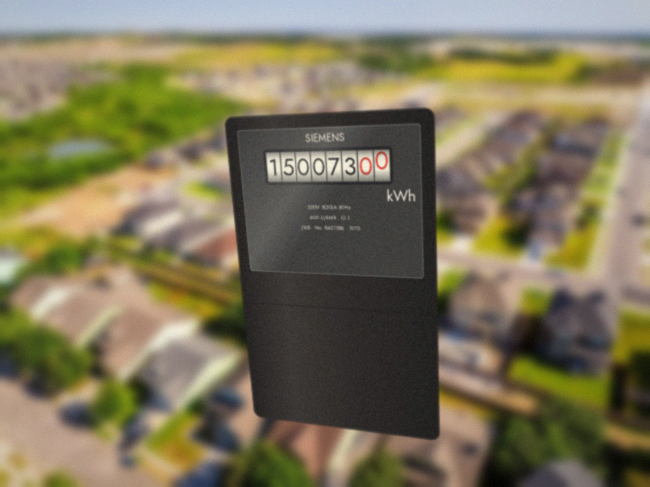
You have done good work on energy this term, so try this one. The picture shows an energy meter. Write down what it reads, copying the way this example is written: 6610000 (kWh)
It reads 150073.00 (kWh)
